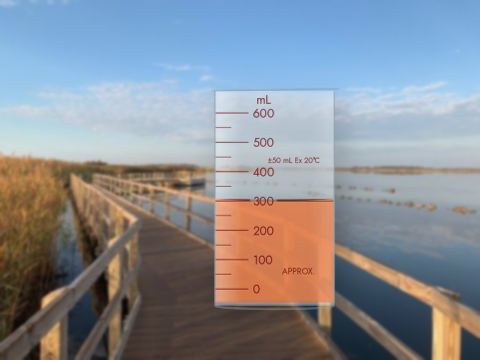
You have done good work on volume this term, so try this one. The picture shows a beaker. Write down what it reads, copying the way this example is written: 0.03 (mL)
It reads 300 (mL)
